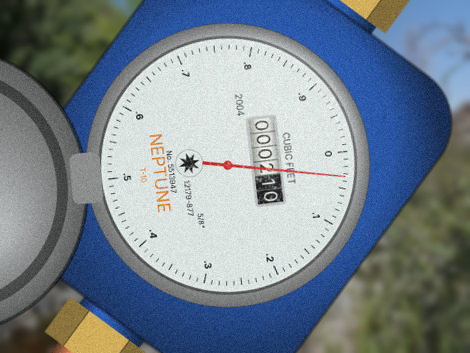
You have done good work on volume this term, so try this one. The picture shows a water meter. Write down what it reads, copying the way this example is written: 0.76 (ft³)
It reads 210.03 (ft³)
